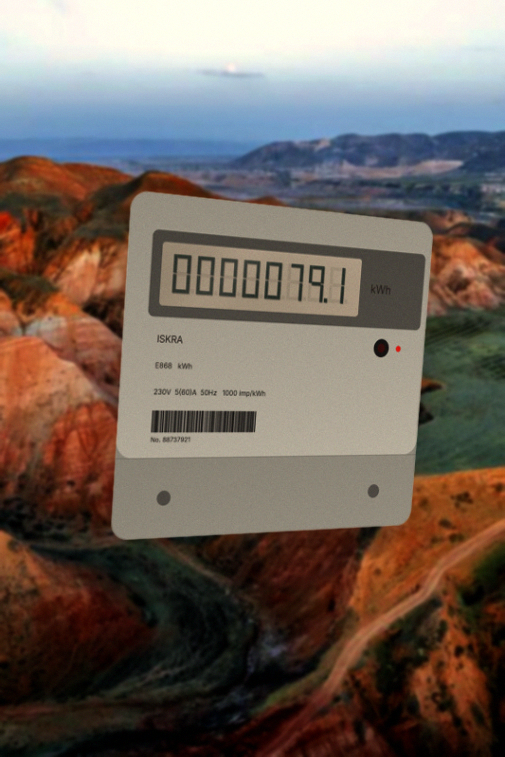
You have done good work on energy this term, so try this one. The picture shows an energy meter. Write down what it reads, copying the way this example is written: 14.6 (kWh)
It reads 79.1 (kWh)
